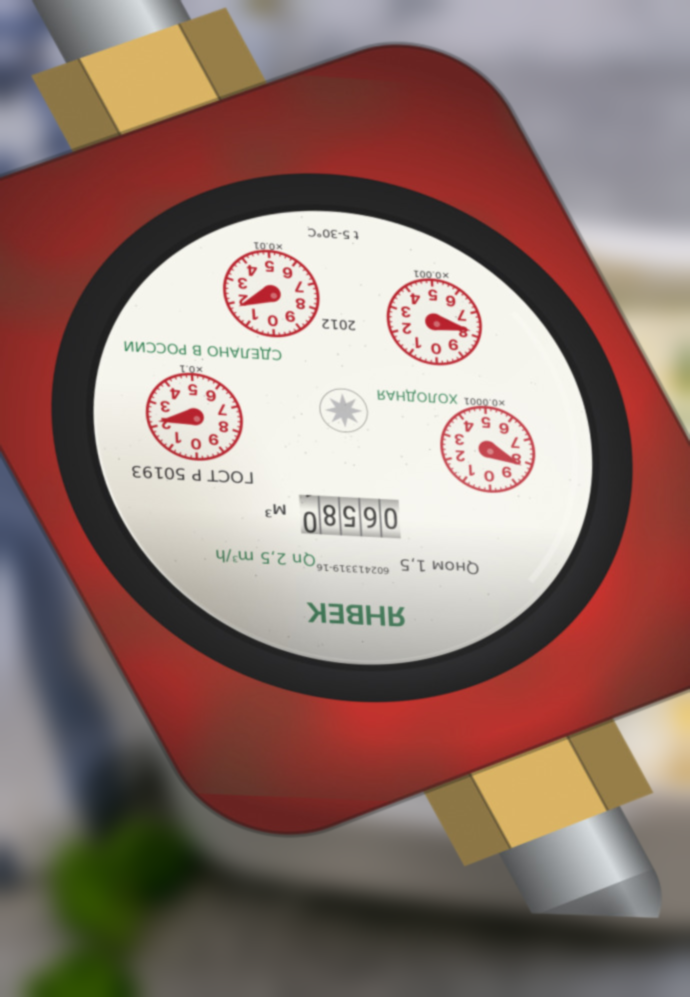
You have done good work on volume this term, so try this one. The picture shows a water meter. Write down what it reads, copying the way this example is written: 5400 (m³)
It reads 6580.2178 (m³)
